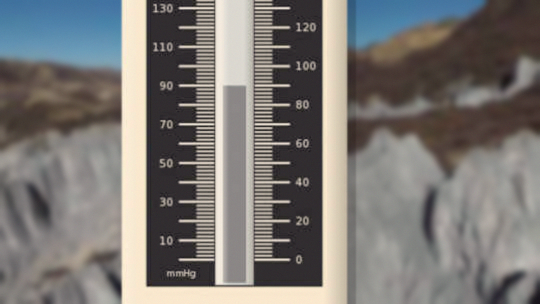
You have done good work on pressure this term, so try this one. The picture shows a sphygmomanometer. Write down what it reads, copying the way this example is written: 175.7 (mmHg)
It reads 90 (mmHg)
